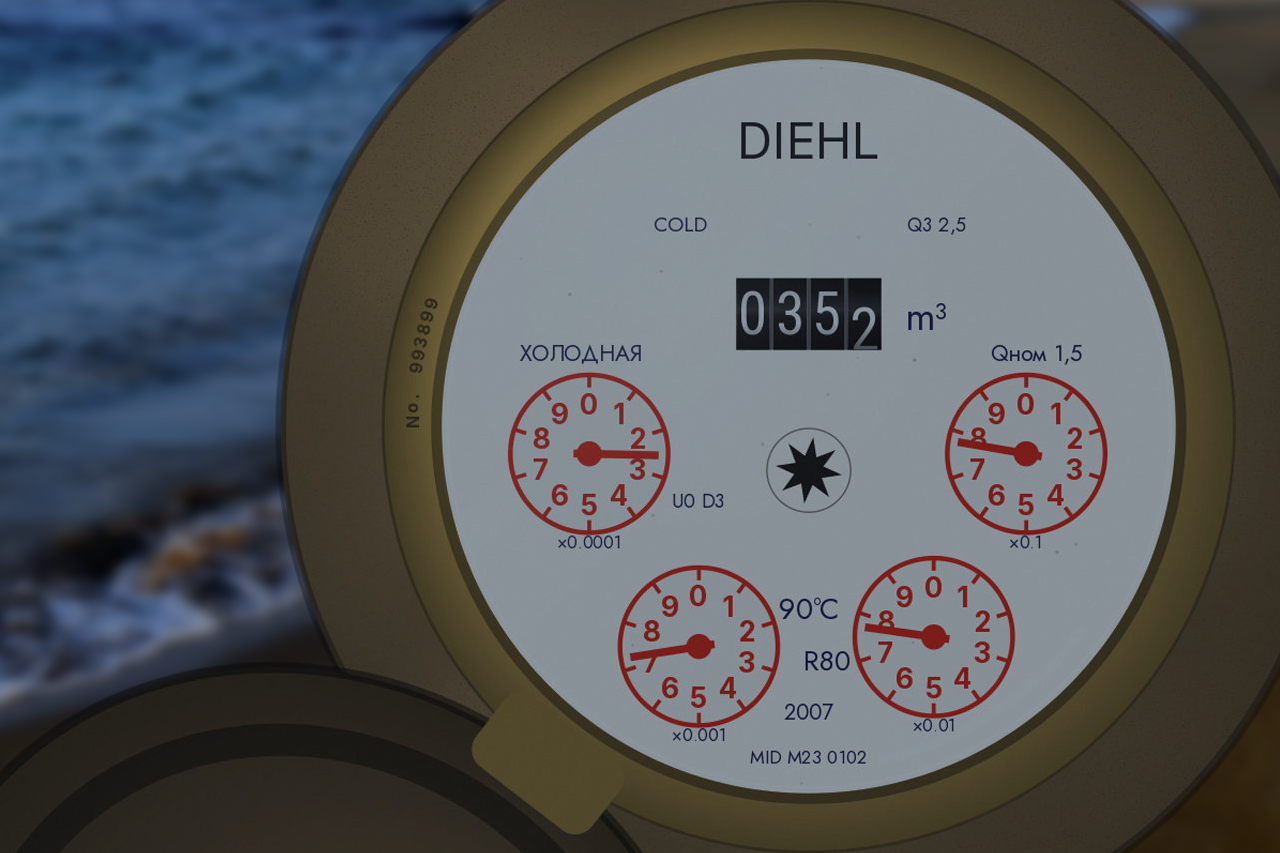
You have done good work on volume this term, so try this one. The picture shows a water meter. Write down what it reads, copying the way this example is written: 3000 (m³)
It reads 351.7772 (m³)
